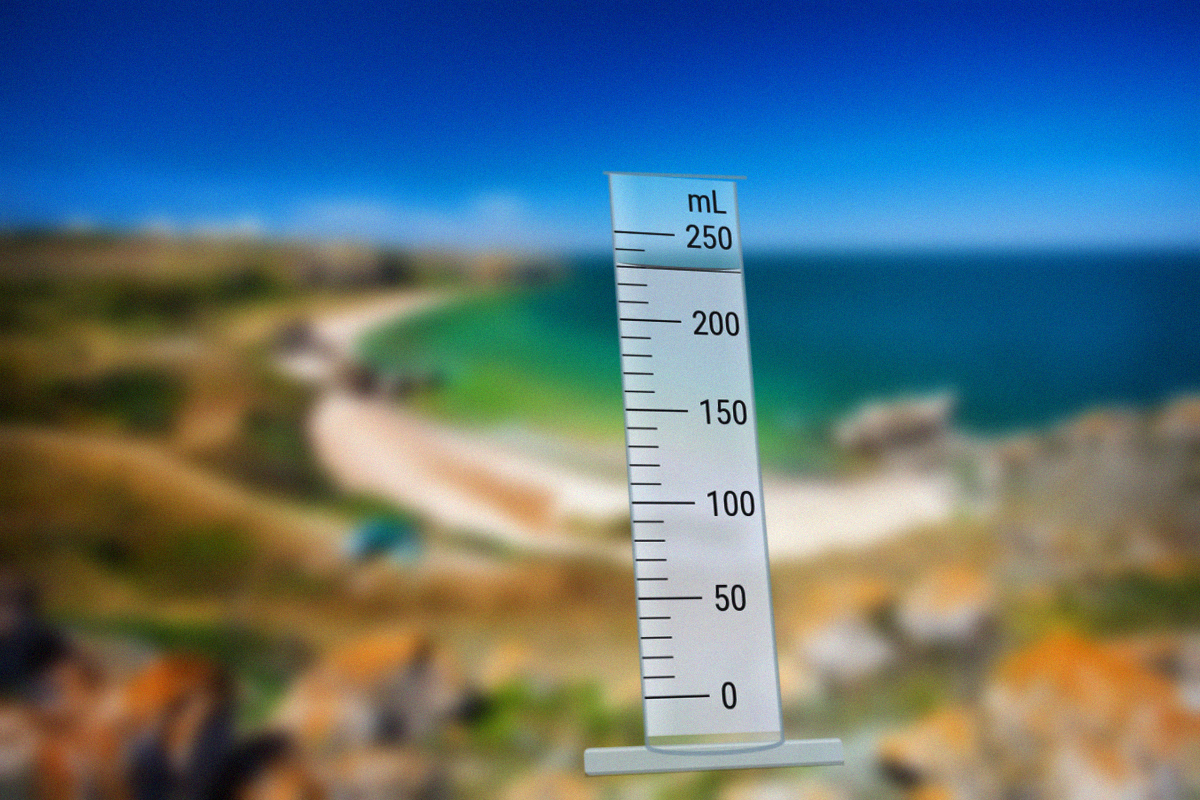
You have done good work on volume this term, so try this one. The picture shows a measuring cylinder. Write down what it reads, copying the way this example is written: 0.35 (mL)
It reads 230 (mL)
